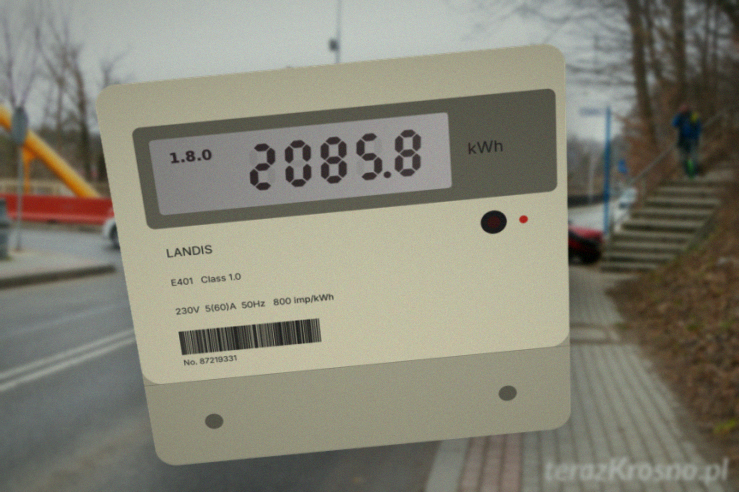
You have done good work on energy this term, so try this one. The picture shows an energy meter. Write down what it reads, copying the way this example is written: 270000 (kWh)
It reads 2085.8 (kWh)
